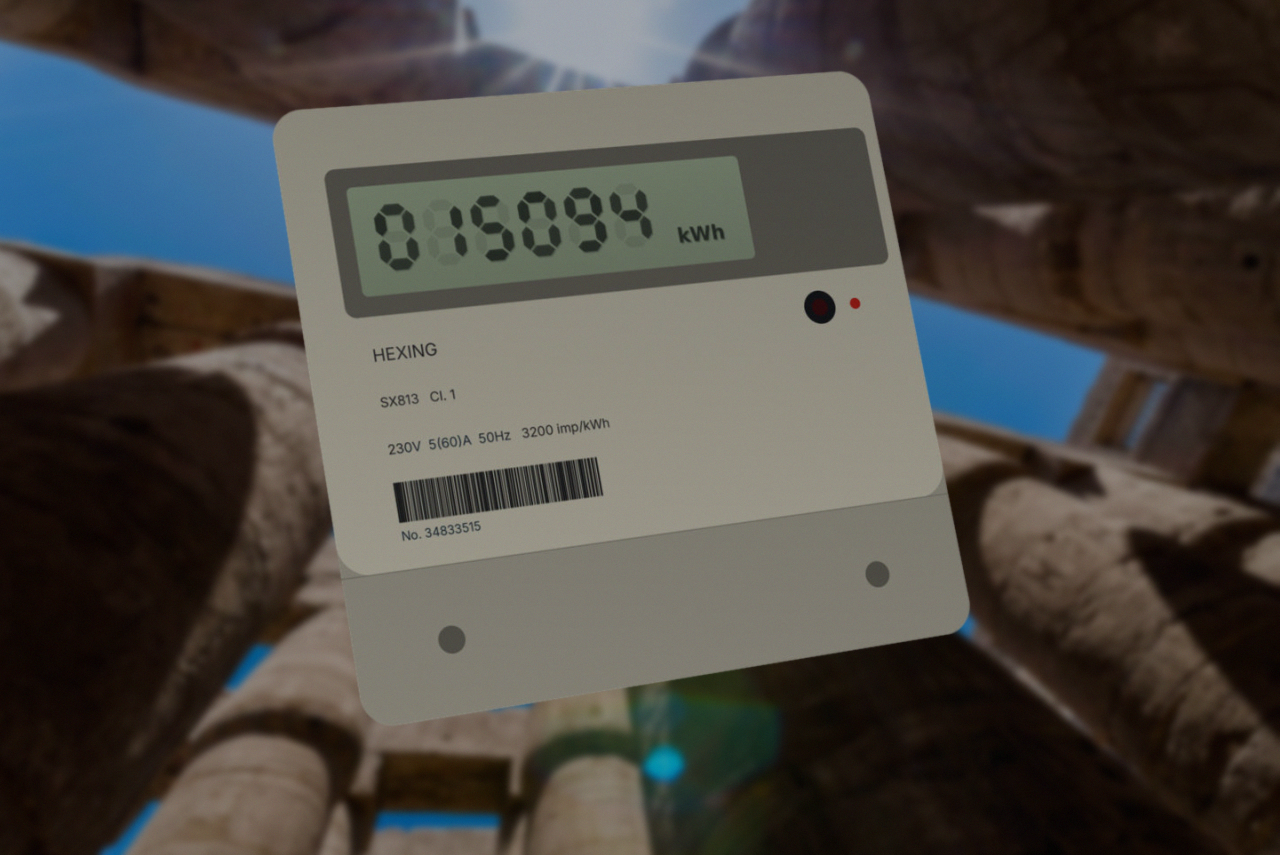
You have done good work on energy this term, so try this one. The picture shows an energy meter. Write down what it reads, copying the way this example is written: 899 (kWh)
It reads 15094 (kWh)
